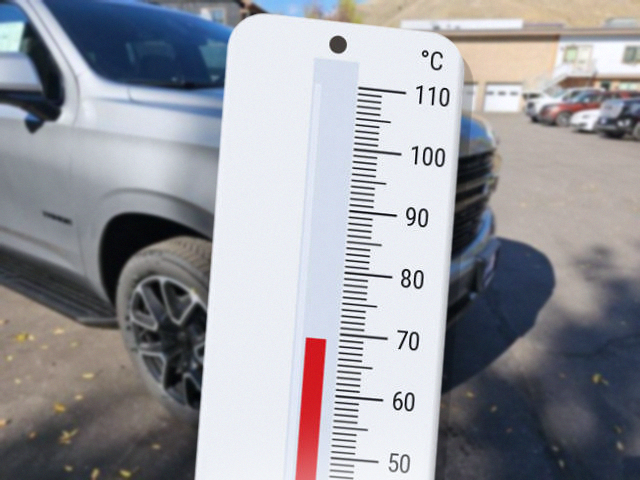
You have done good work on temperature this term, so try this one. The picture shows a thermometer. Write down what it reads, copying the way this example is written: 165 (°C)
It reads 69 (°C)
